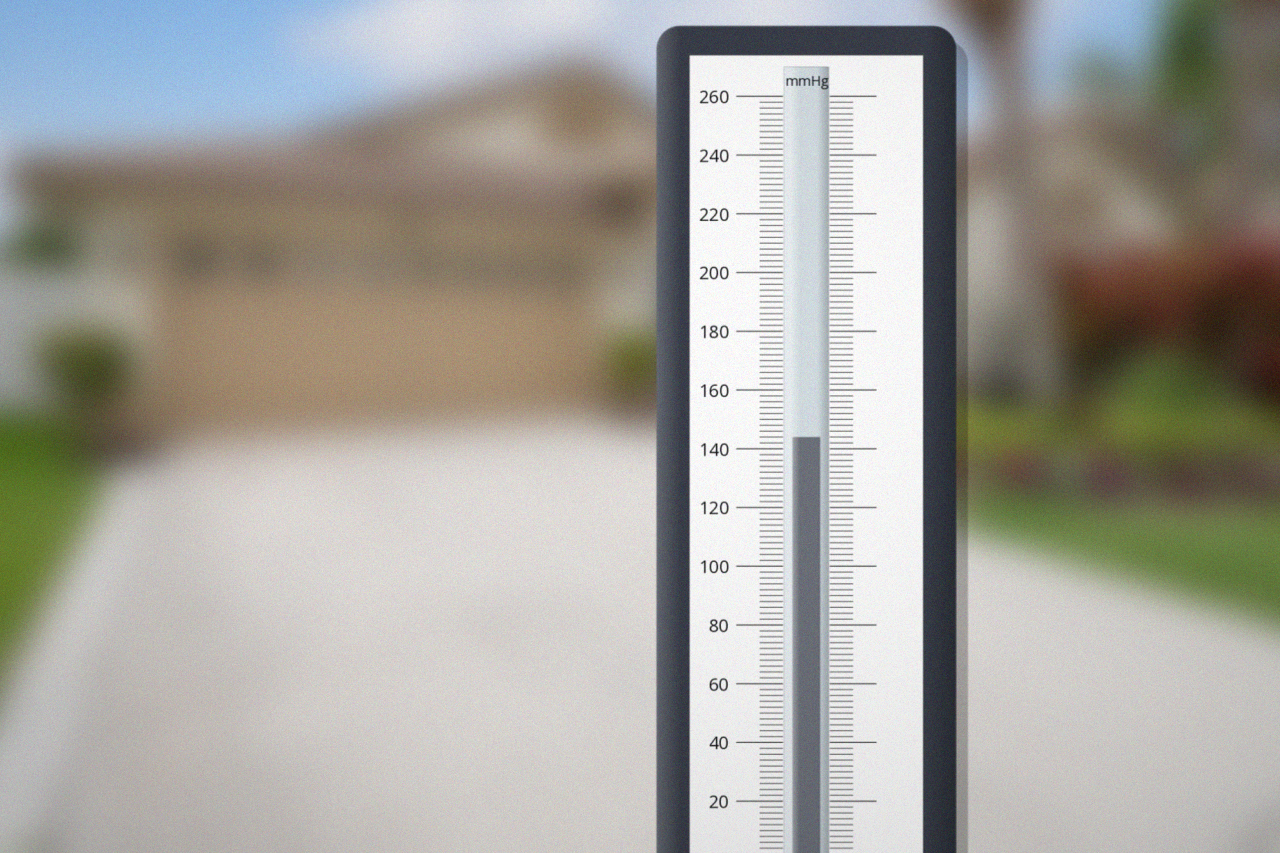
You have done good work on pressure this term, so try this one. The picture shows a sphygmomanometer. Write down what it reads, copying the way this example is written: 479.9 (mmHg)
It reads 144 (mmHg)
